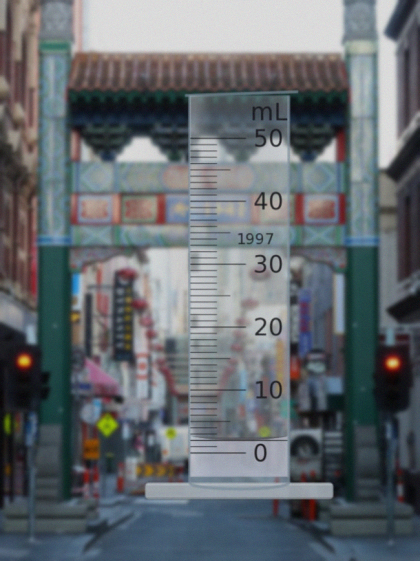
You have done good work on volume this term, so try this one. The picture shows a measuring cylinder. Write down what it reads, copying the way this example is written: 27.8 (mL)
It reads 2 (mL)
